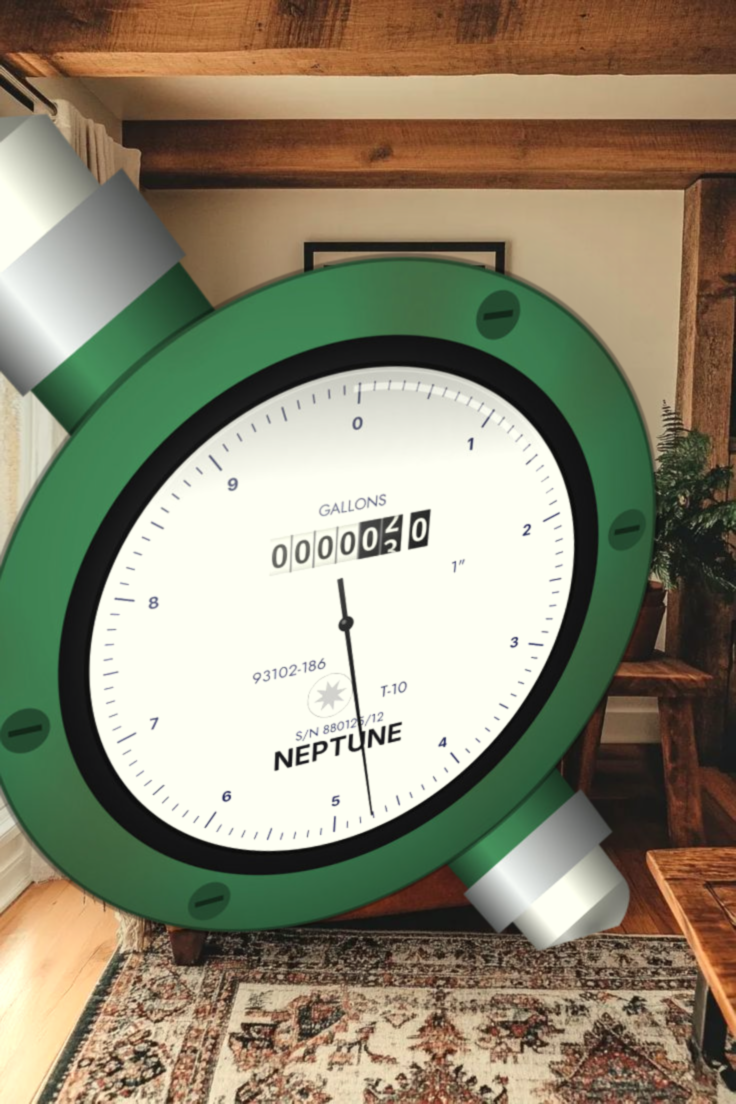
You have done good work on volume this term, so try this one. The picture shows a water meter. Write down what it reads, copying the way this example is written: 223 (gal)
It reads 24.7 (gal)
